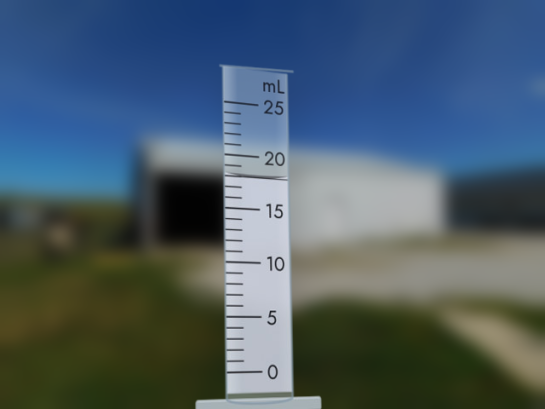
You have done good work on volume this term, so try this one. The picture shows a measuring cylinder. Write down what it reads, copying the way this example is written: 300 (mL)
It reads 18 (mL)
